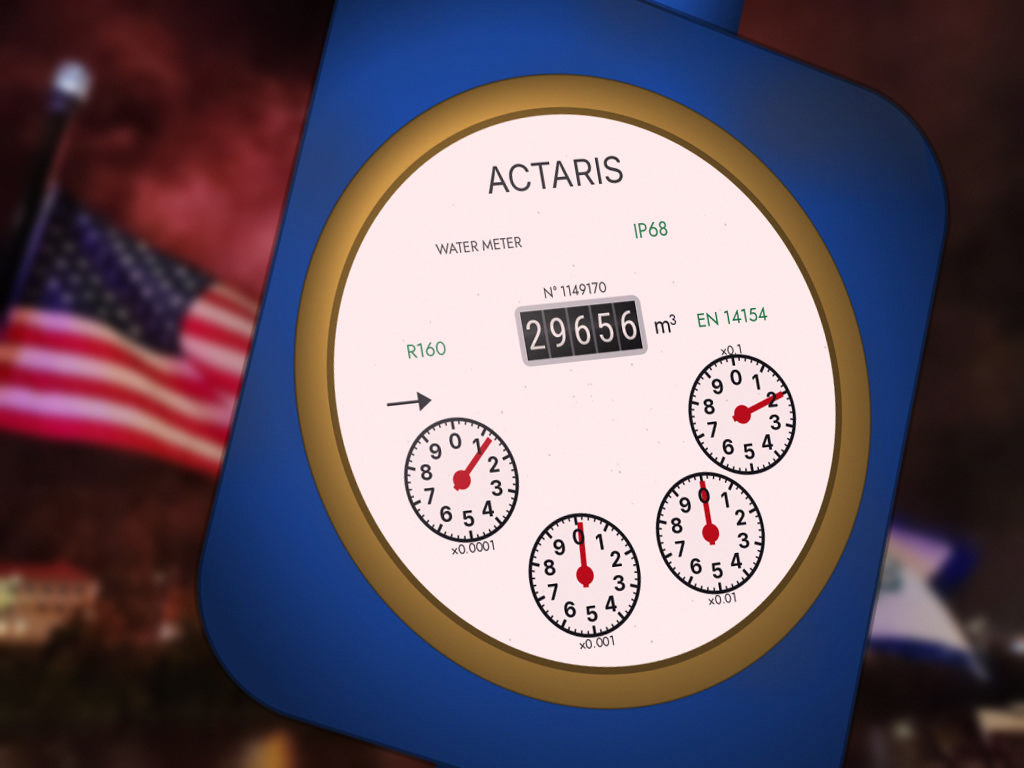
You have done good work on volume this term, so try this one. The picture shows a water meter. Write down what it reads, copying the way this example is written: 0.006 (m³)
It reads 29656.2001 (m³)
